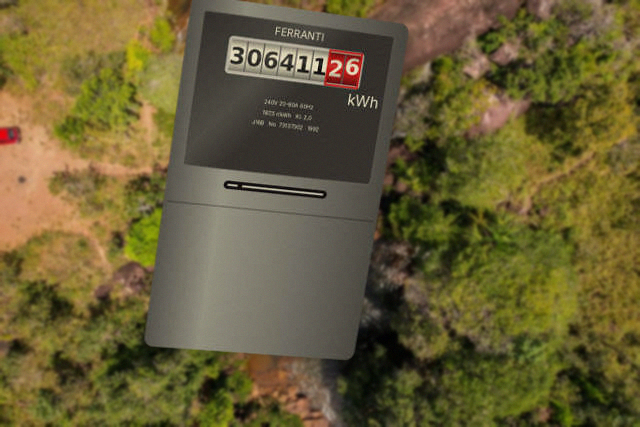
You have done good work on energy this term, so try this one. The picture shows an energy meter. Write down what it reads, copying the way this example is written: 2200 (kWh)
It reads 306411.26 (kWh)
